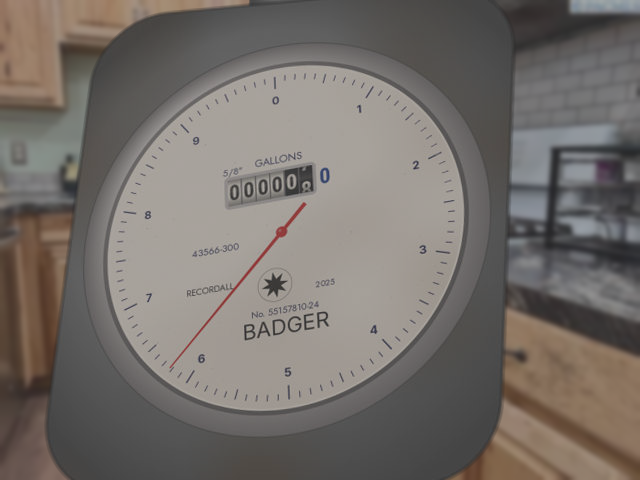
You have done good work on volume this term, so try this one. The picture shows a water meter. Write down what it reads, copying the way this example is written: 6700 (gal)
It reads 76.2 (gal)
